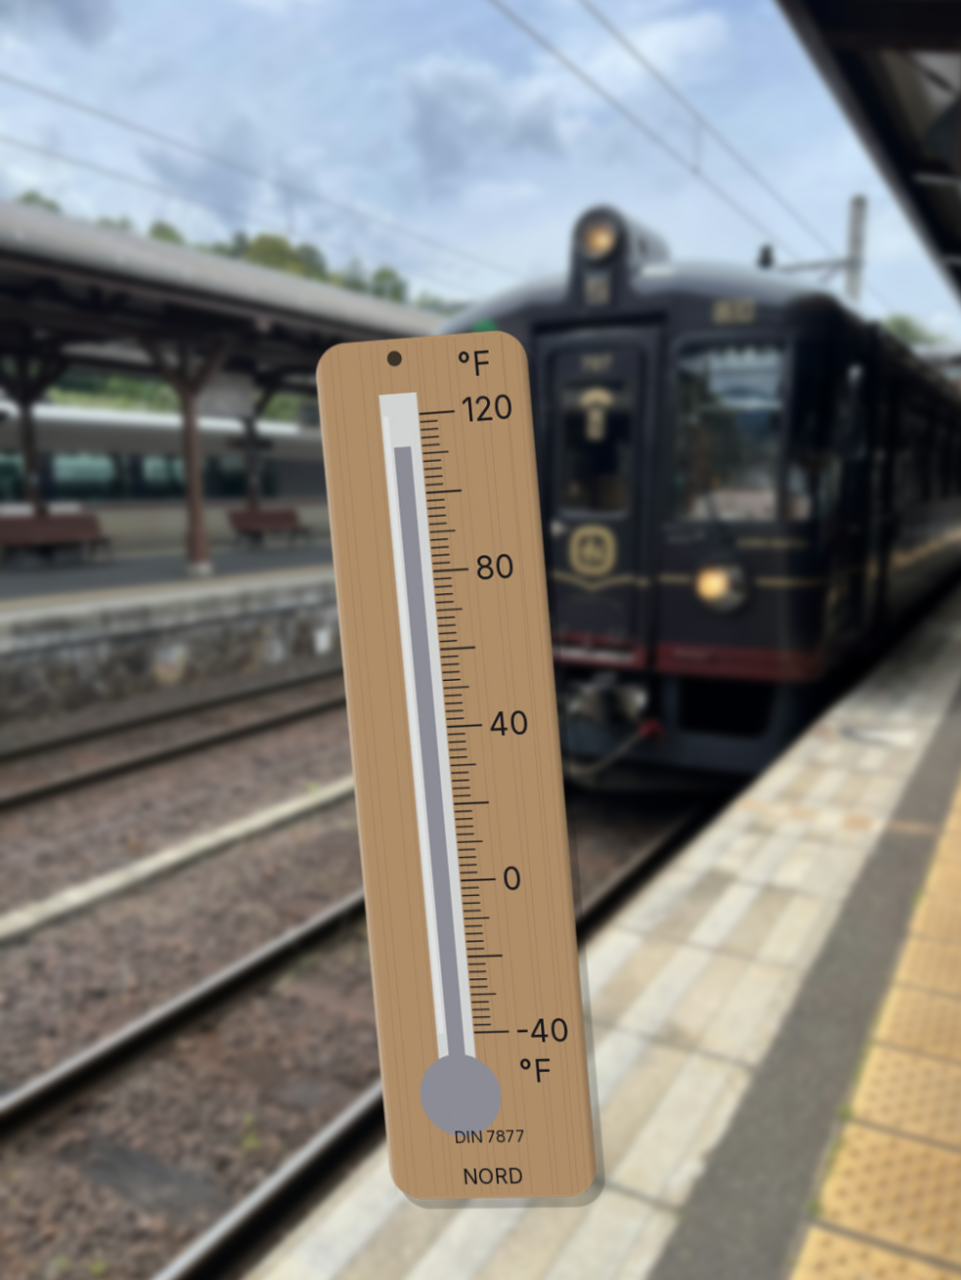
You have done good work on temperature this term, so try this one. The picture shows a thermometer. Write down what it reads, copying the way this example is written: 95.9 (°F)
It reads 112 (°F)
